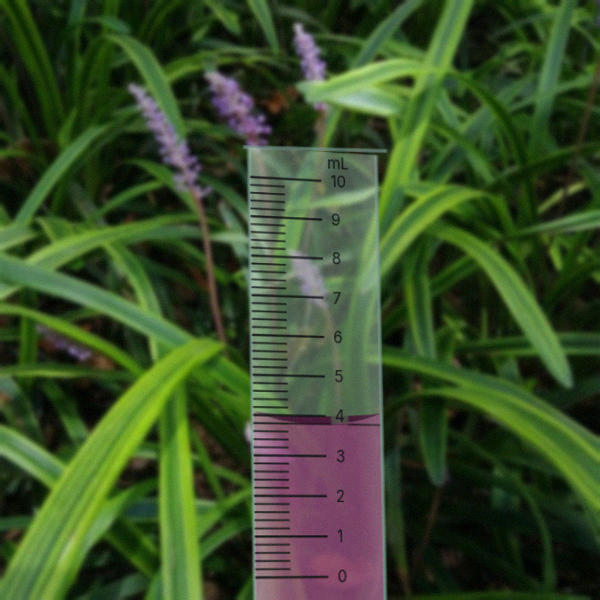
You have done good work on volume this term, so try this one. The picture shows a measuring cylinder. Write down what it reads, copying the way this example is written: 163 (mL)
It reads 3.8 (mL)
